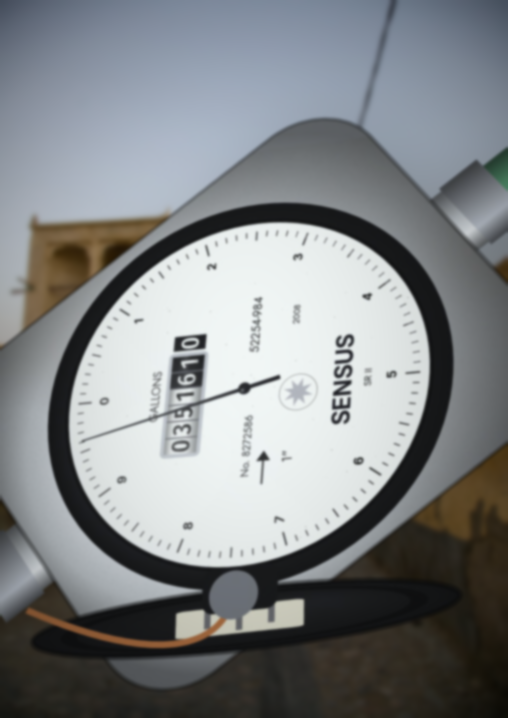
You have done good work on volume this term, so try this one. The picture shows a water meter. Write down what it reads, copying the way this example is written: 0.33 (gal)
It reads 351609.6 (gal)
